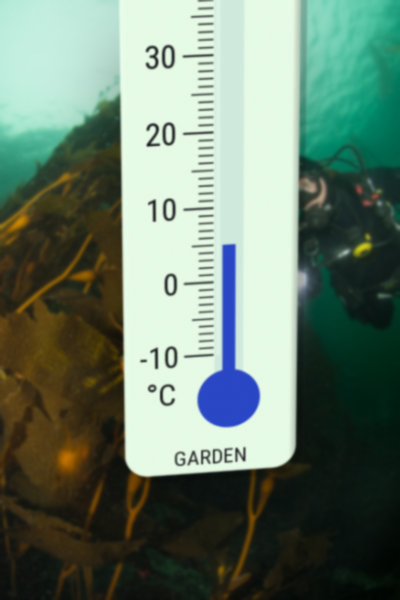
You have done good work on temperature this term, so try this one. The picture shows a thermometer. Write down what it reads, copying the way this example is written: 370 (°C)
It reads 5 (°C)
